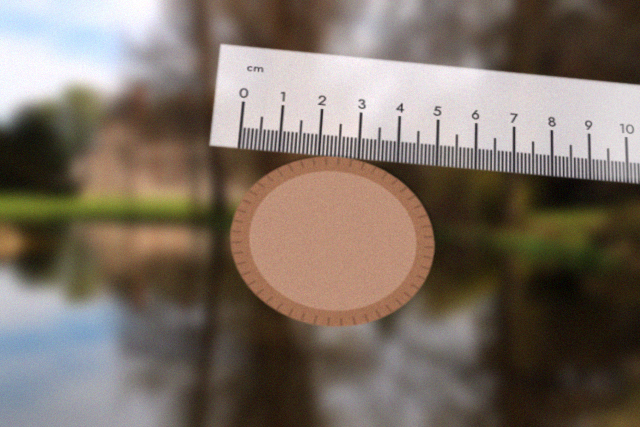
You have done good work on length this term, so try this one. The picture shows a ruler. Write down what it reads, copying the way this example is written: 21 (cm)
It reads 5 (cm)
